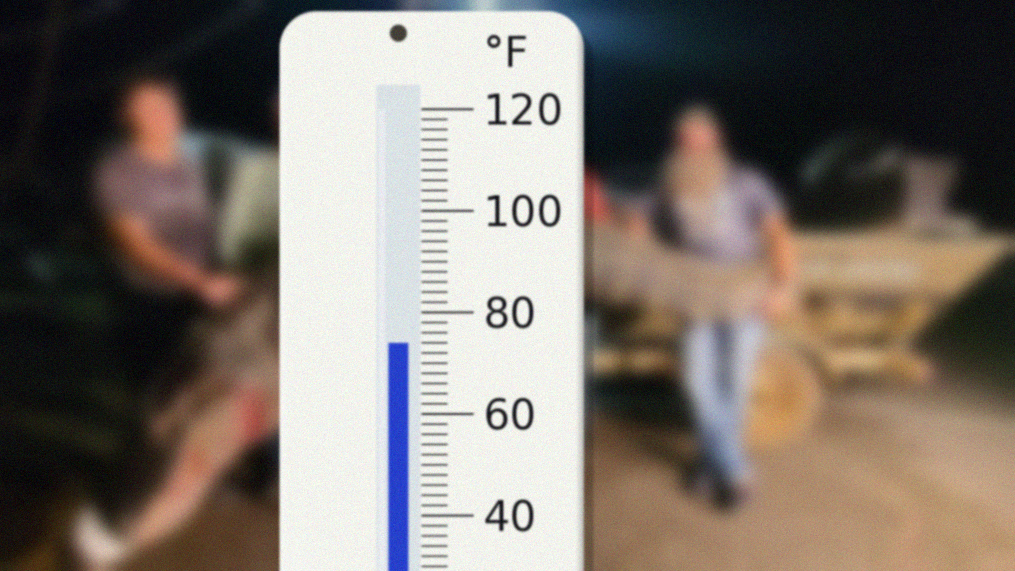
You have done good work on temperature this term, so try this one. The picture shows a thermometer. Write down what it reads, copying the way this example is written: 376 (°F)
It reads 74 (°F)
